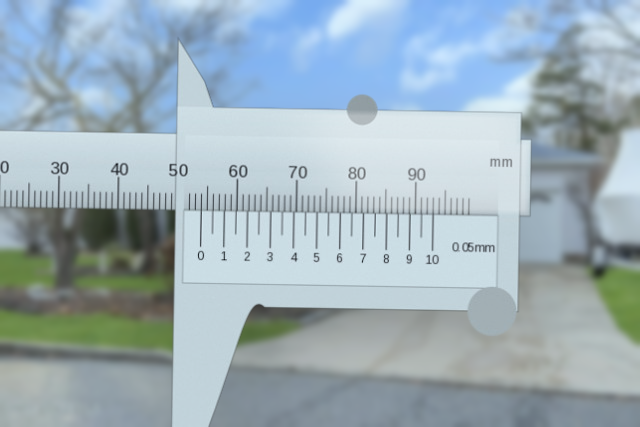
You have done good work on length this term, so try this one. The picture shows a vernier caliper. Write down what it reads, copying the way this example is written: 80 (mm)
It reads 54.0 (mm)
